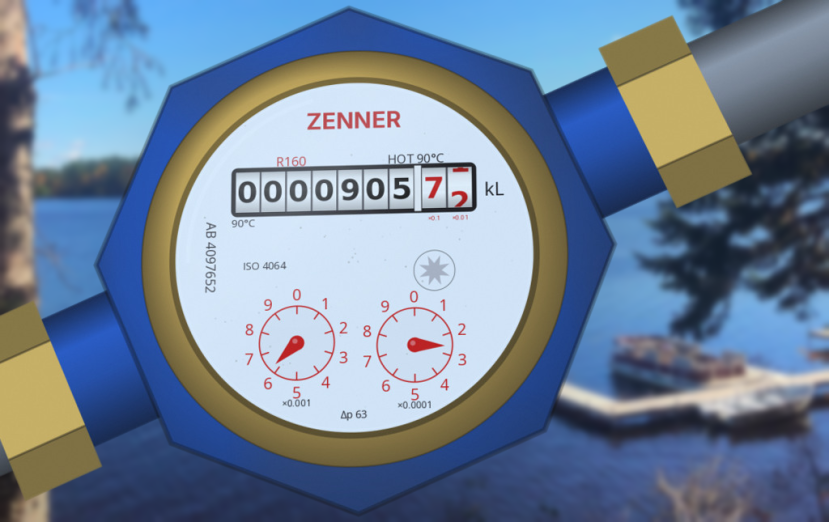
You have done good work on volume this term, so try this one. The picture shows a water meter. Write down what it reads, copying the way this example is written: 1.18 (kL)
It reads 905.7162 (kL)
